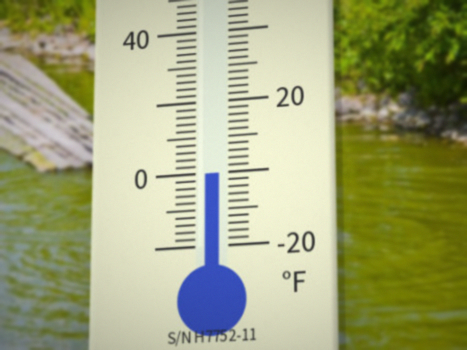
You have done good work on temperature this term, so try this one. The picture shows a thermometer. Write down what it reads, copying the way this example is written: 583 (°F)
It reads 0 (°F)
